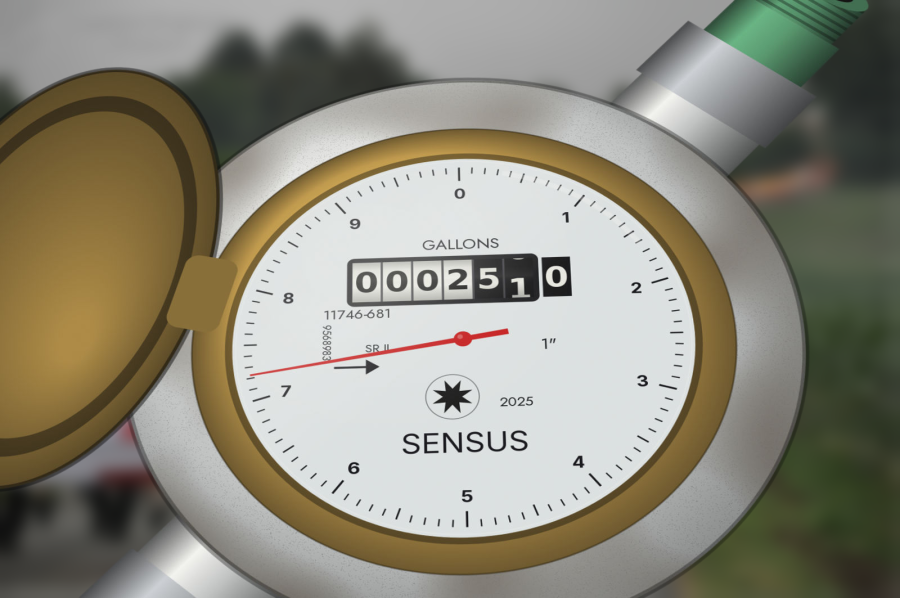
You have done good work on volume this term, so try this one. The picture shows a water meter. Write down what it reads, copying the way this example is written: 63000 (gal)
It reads 2507.2 (gal)
